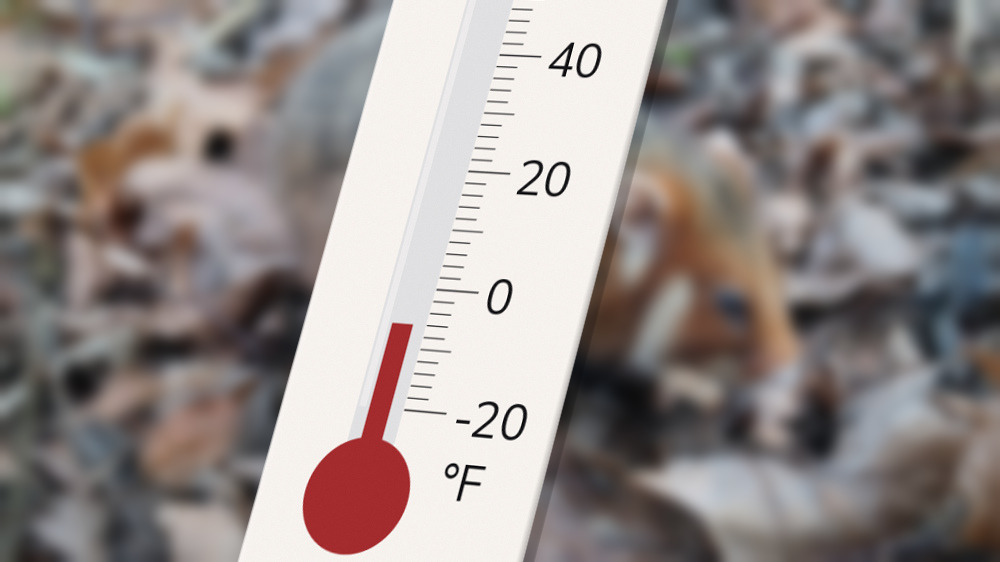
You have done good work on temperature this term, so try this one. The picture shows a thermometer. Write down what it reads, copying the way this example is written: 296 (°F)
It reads -6 (°F)
